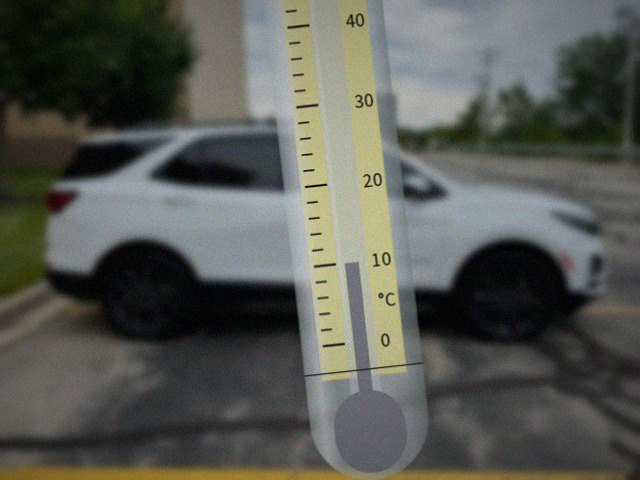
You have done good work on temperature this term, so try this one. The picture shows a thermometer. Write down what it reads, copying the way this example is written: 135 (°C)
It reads 10 (°C)
